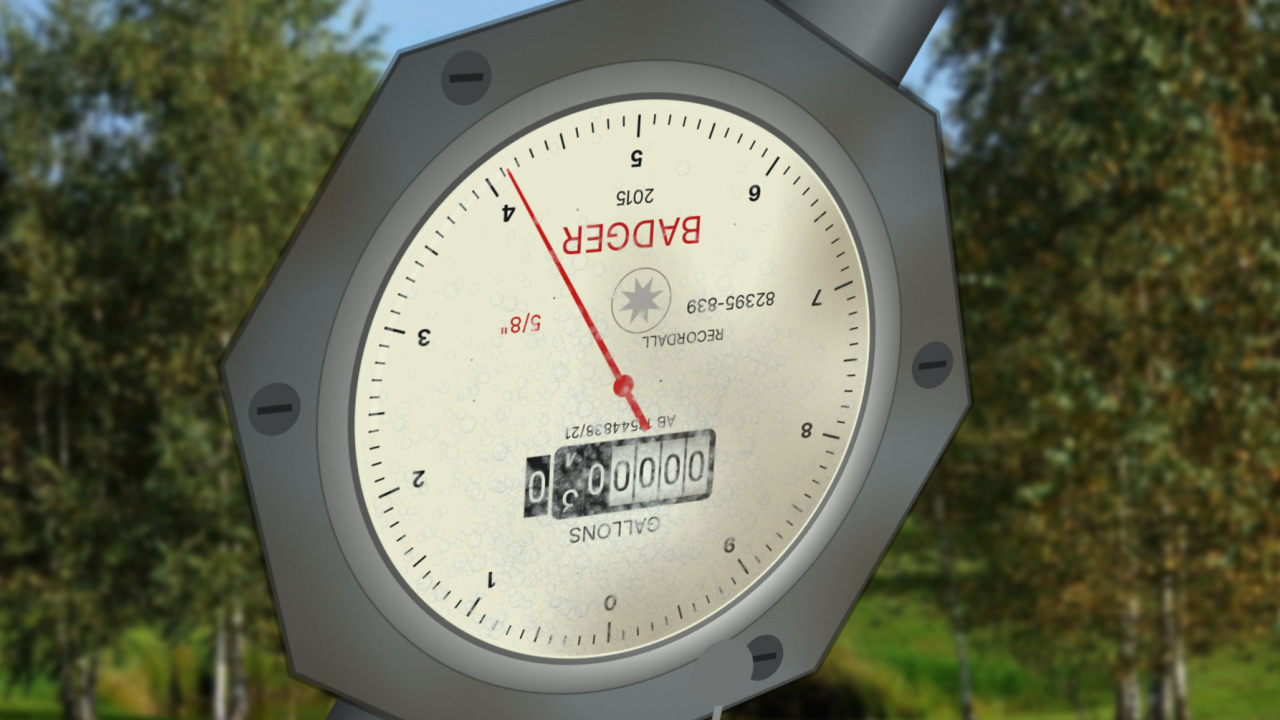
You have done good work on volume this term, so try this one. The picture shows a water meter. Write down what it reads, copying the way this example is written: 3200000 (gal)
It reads 34.1 (gal)
